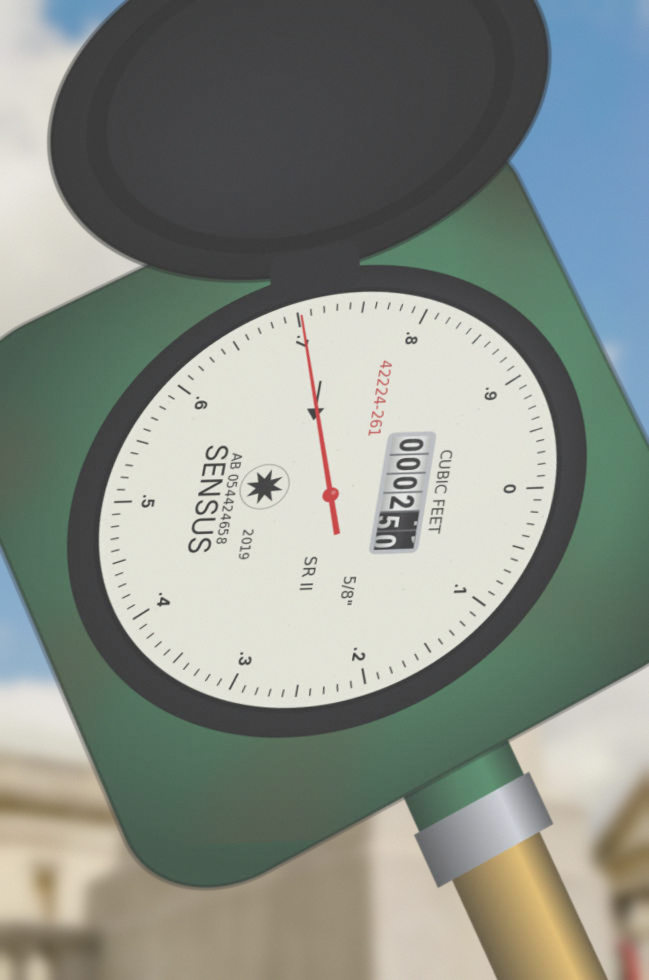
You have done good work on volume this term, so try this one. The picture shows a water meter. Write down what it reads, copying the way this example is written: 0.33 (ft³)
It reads 249.70 (ft³)
